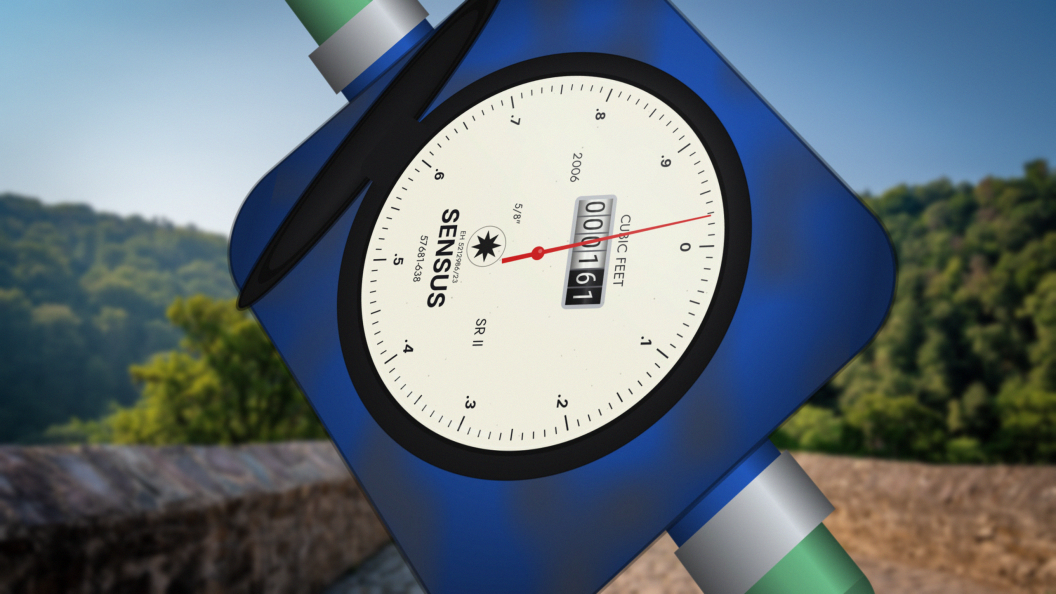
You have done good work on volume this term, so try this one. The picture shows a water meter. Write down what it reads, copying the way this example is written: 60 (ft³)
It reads 160.97 (ft³)
